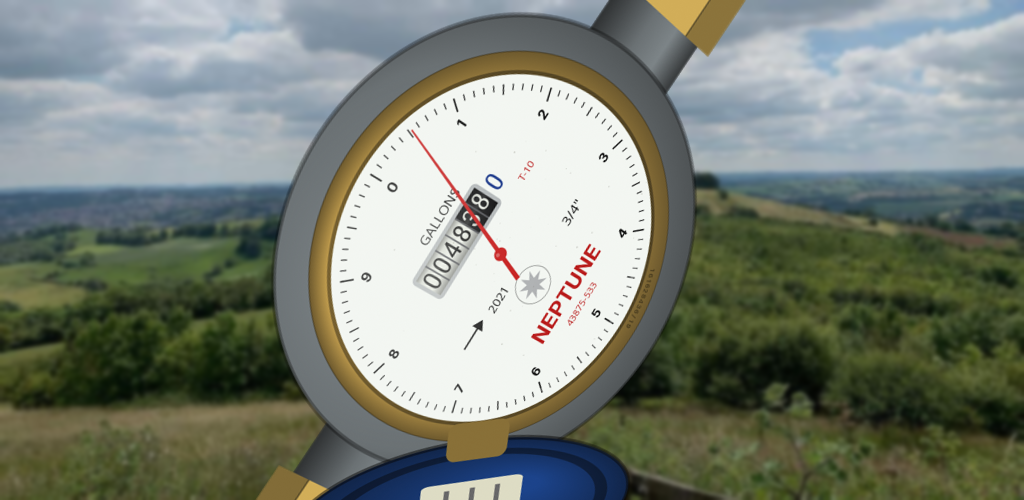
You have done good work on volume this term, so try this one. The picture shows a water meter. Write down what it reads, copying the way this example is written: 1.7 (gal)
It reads 48380.5 (gal)
